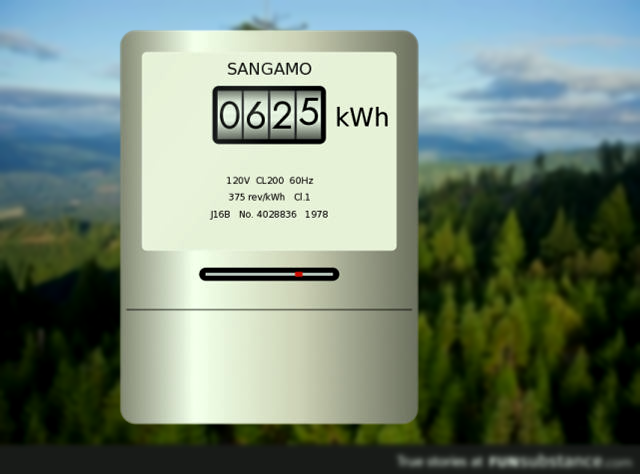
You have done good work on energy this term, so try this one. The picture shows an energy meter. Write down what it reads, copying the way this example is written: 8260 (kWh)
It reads 625 (kWh)
